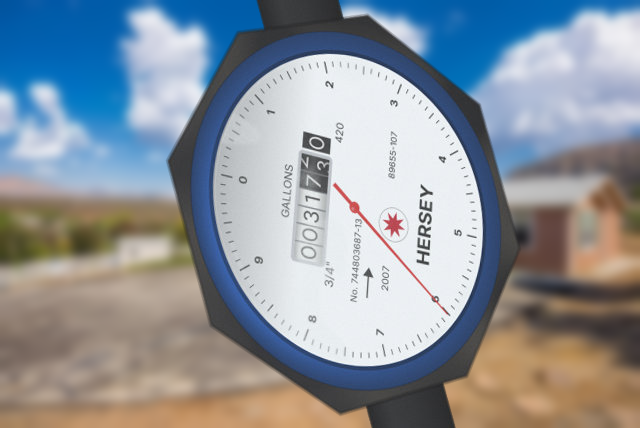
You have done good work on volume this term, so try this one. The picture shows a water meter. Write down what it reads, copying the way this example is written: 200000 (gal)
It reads 31726.0 (gal)
